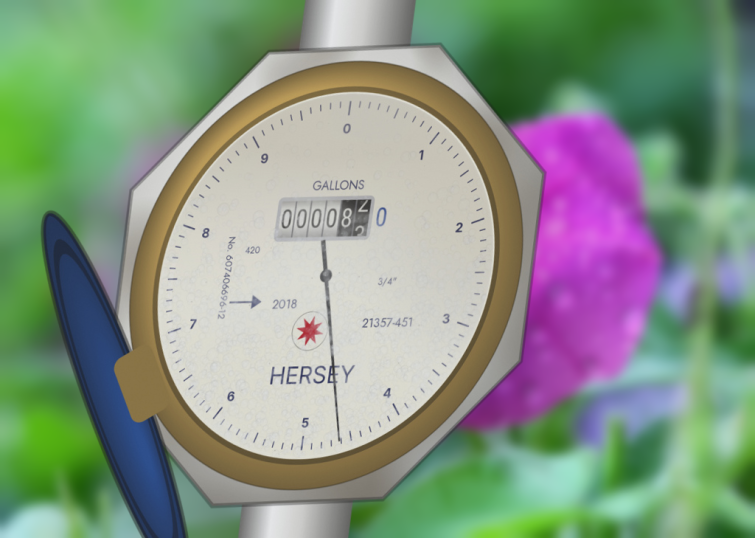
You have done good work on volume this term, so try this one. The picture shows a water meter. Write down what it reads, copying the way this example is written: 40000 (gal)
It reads 824.6 (gal)
